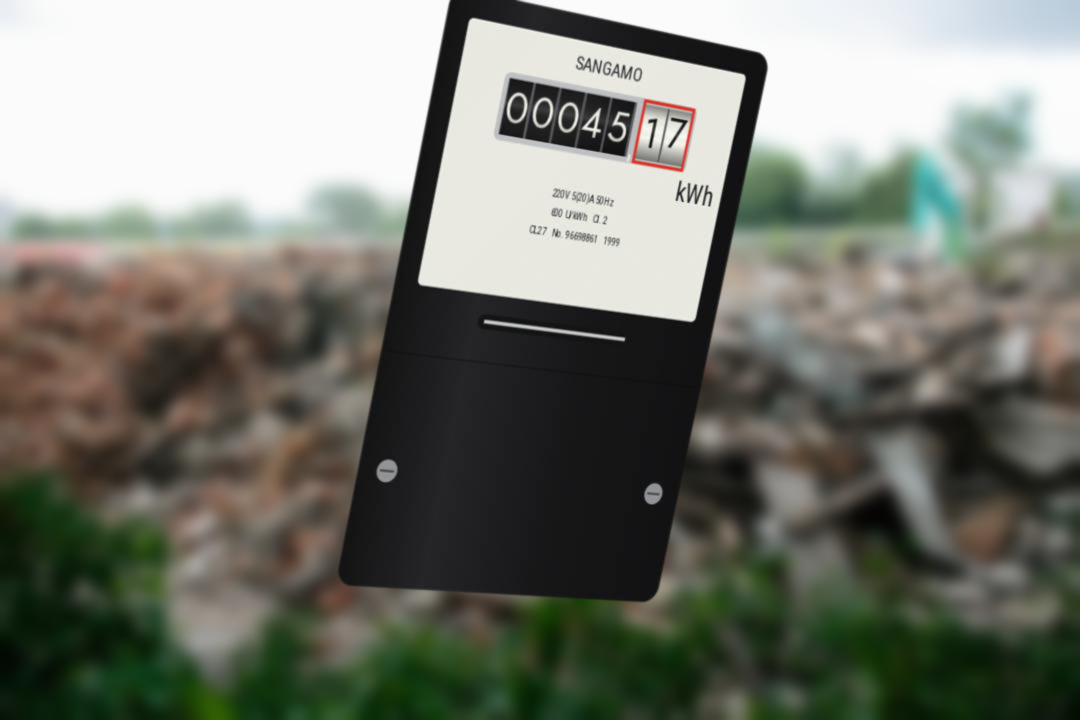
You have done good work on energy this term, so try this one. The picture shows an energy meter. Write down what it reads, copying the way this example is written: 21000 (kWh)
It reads 45.17 (kWh)
